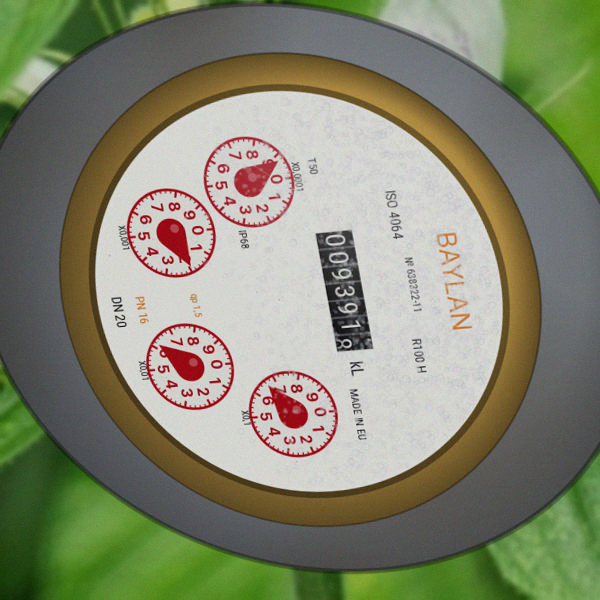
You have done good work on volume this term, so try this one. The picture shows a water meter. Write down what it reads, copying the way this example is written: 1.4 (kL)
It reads 93917.6619 (kL)
